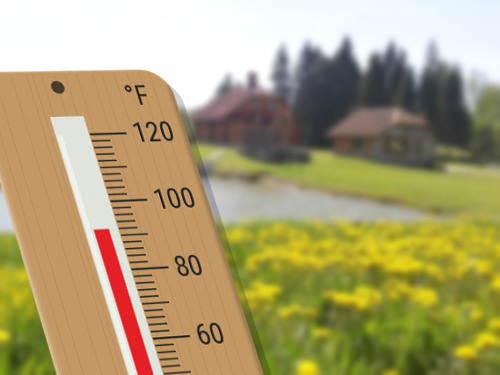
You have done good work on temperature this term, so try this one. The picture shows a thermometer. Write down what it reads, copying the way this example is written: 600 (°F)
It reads 92 (°F)
